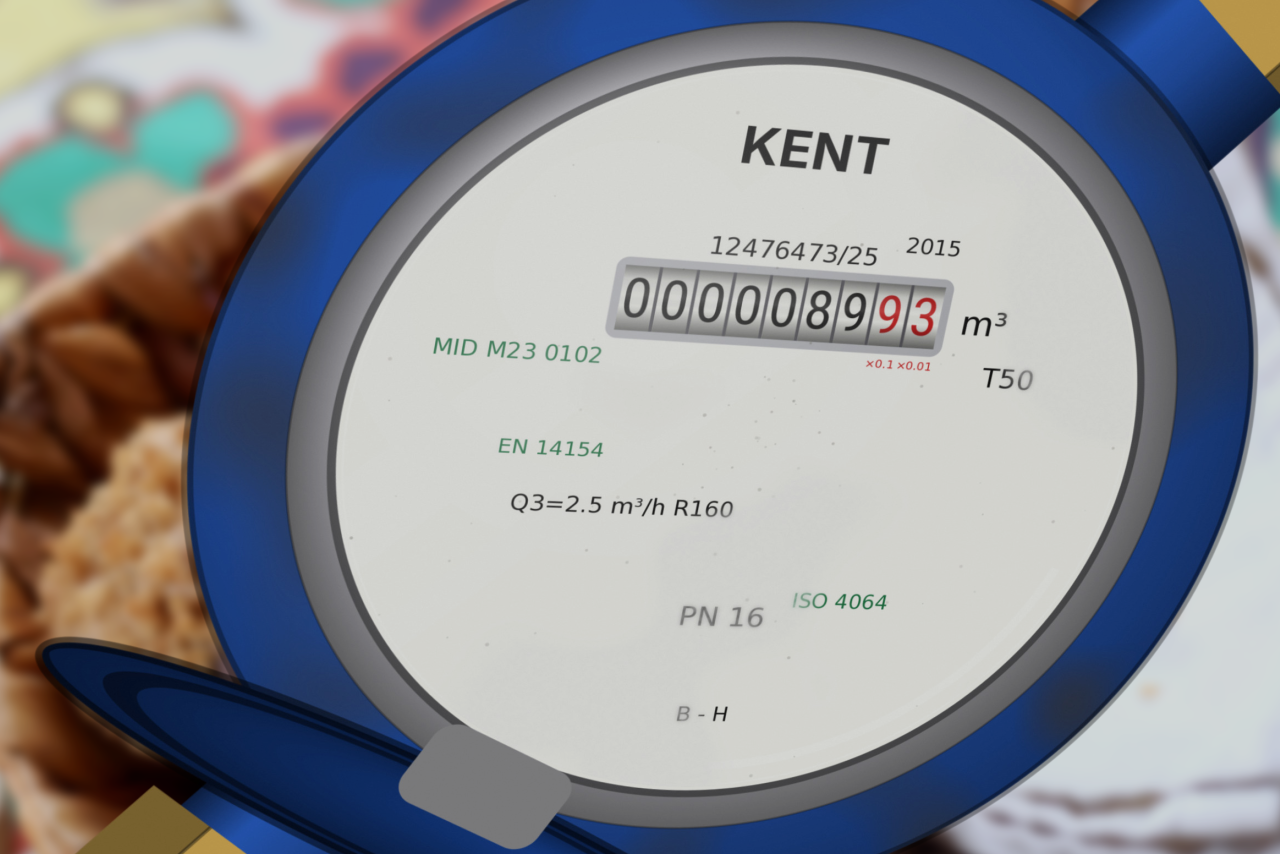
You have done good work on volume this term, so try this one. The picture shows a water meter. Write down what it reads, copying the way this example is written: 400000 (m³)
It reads 89.93 (m³)
